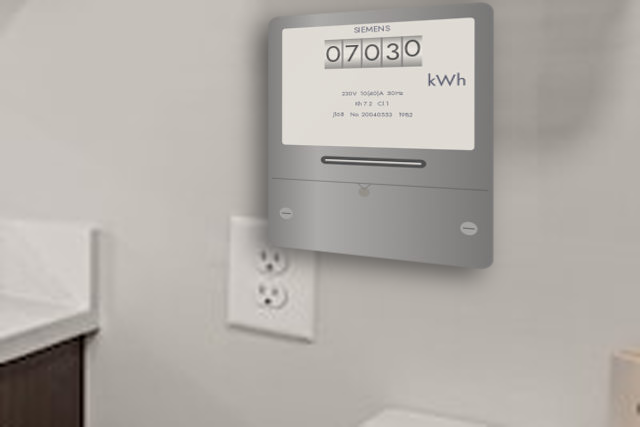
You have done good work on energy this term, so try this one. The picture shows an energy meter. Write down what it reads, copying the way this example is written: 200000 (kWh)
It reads 7030 (kWh)
